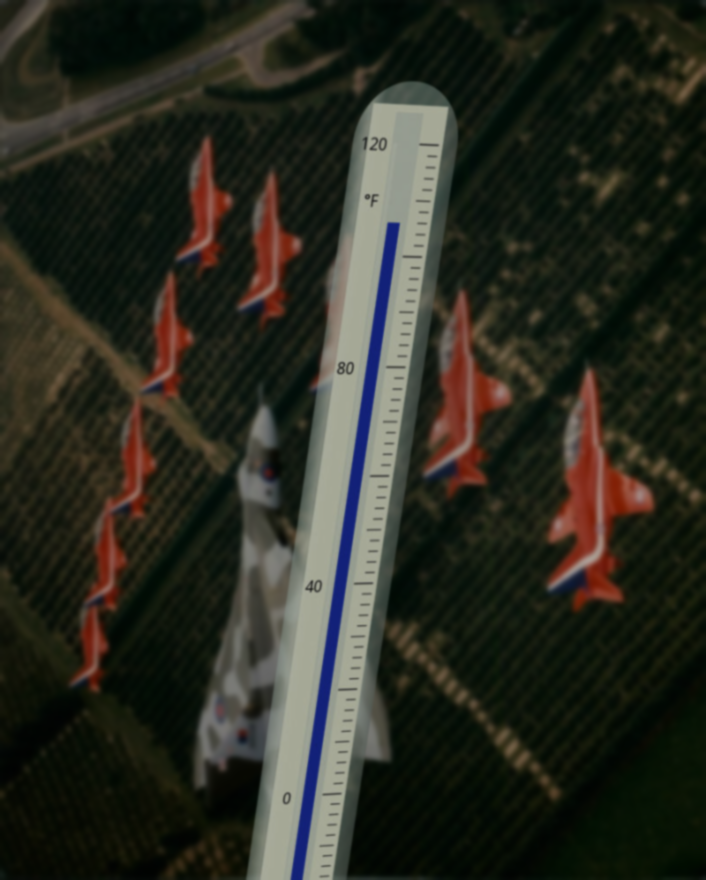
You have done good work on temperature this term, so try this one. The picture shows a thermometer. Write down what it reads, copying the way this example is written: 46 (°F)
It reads 106 (°F)
